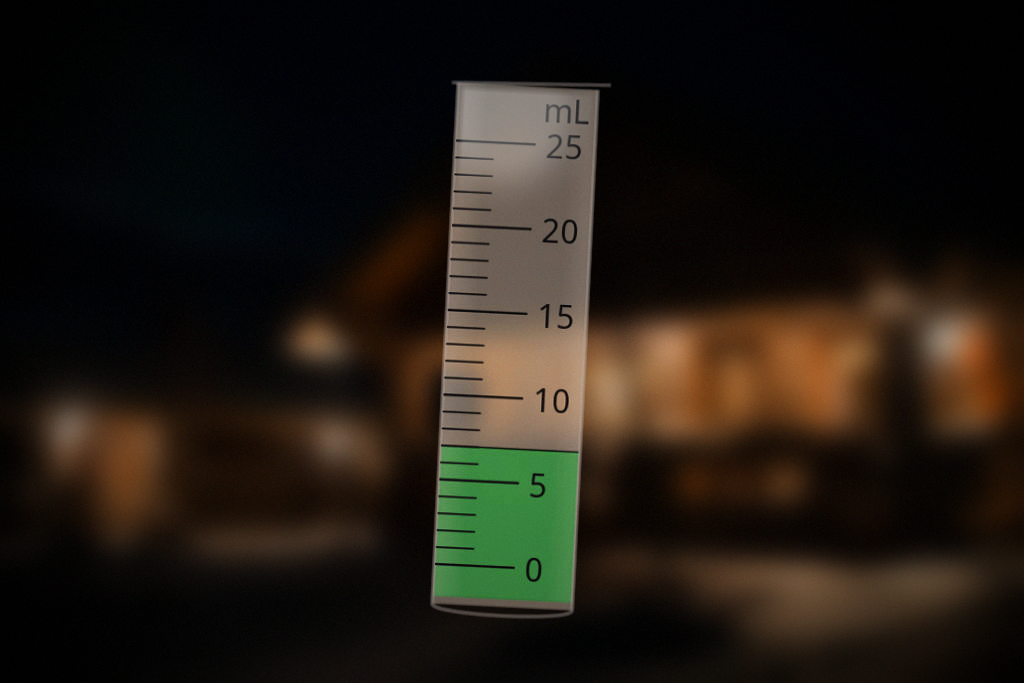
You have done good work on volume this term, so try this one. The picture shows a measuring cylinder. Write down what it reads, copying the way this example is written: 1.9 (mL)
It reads 7 (mL)
